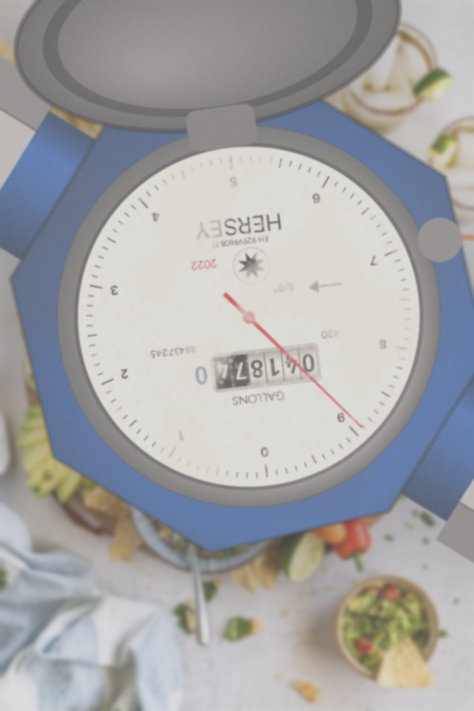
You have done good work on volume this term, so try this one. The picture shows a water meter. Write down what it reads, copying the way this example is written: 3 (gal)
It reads 418738.9 (gal)
